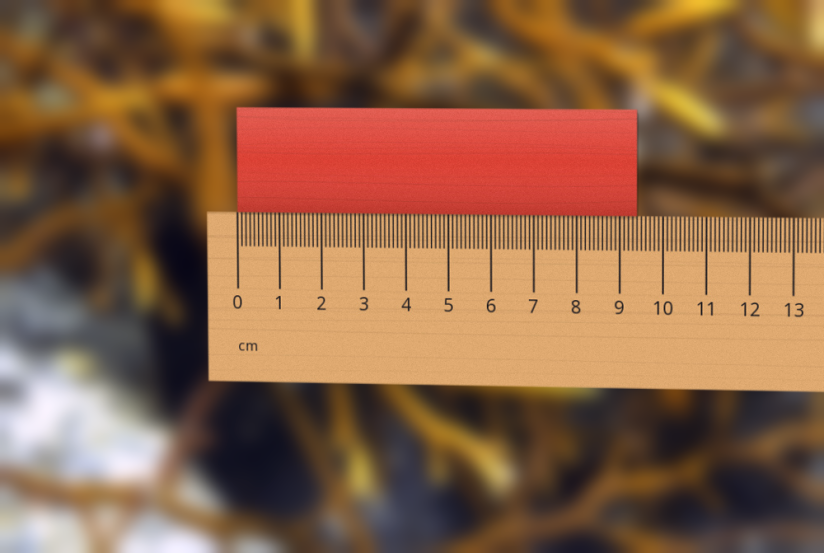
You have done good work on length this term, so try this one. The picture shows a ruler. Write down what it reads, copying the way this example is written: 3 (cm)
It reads 9.4 (cm)
